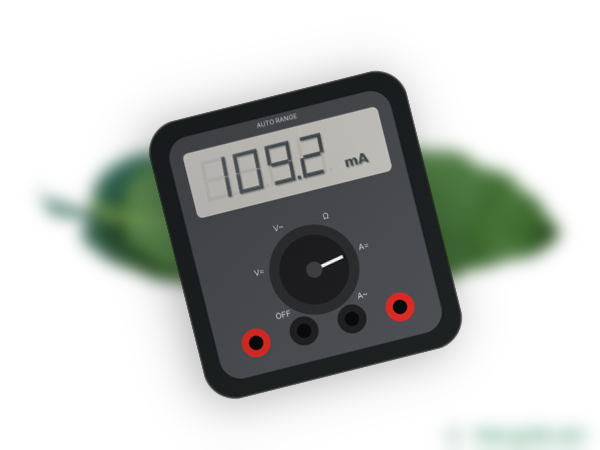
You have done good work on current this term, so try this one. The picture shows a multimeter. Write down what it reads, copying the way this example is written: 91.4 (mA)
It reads 109.2 (mA)
